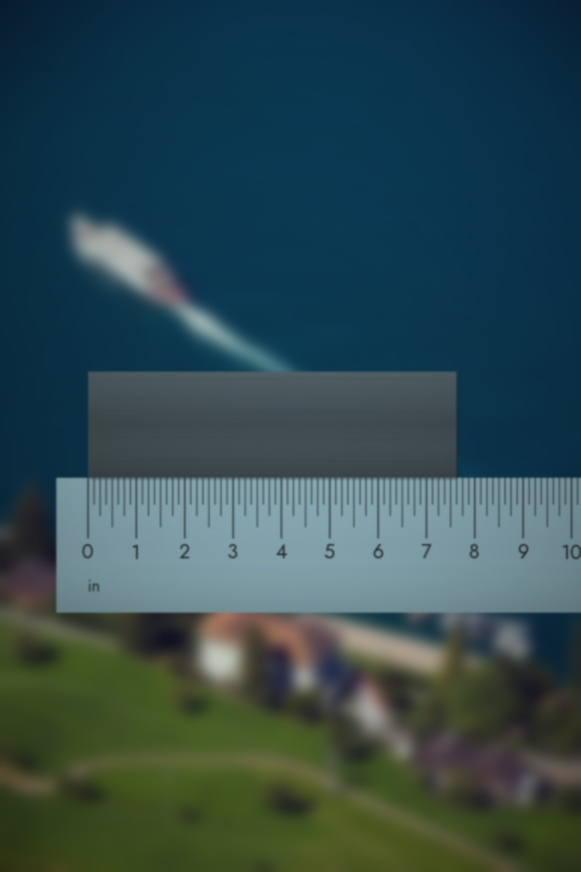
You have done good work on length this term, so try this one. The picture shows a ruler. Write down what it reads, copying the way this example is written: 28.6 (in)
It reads 7.625 (in)
